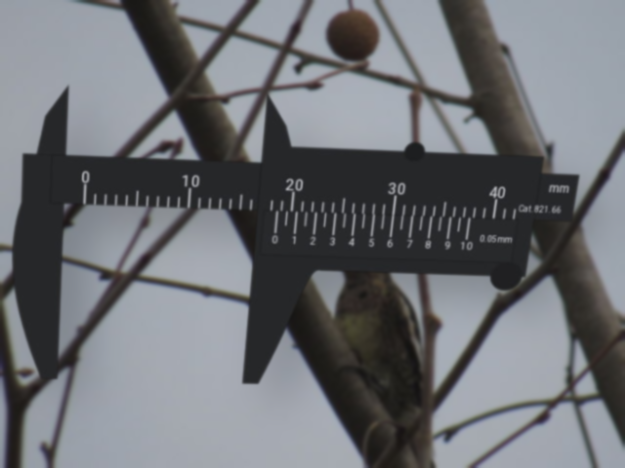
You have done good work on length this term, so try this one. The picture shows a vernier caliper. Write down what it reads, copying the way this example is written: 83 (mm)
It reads 18.6 (mm)
